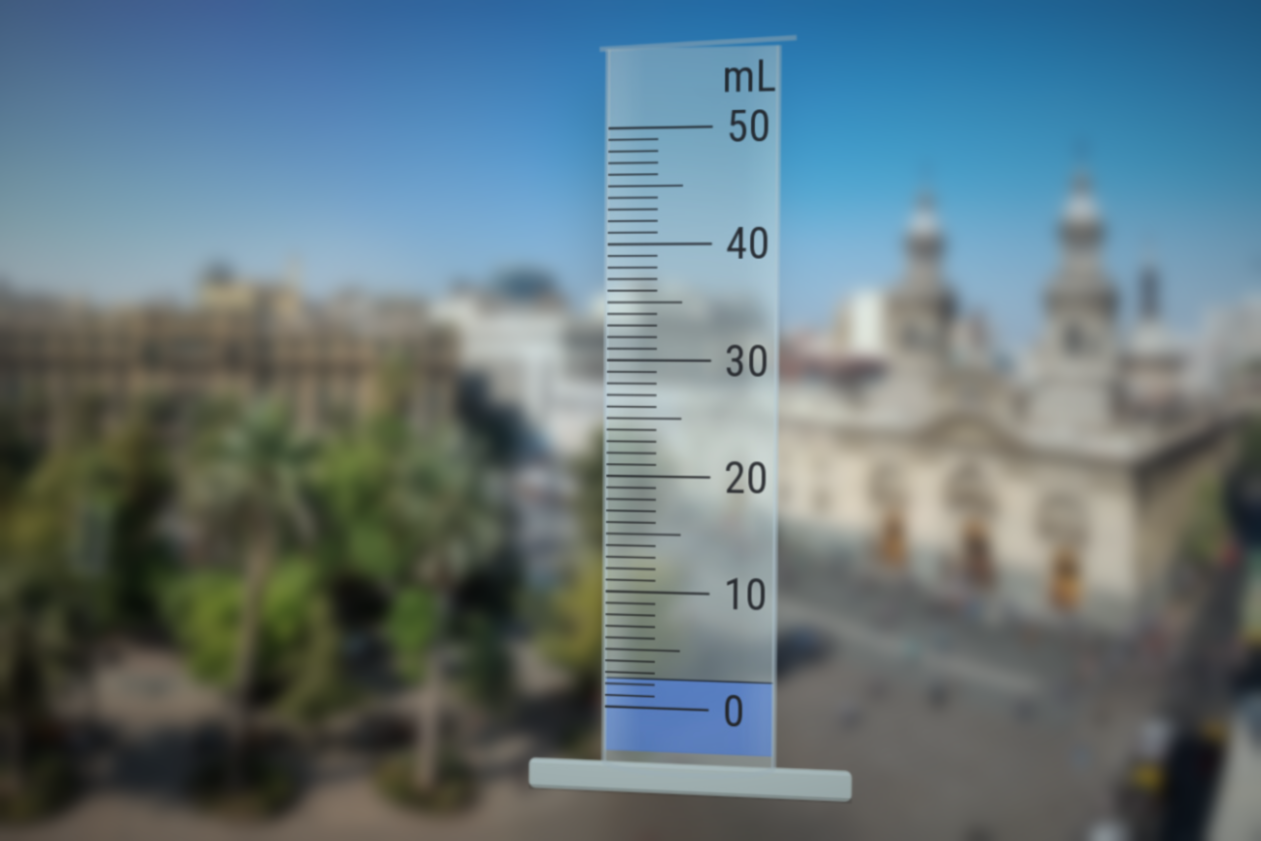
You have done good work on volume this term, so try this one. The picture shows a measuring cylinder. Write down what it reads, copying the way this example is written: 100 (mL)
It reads 2.5 (mL)
